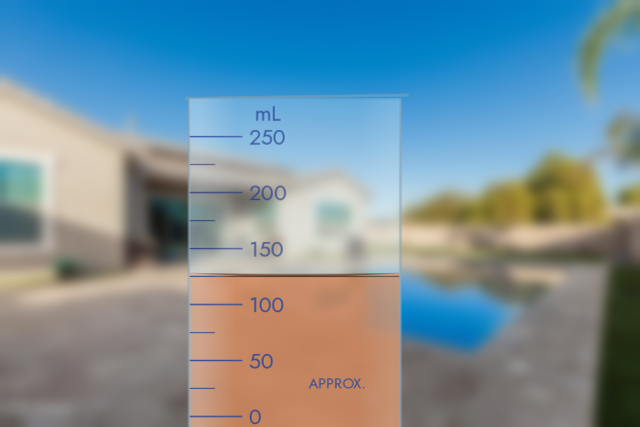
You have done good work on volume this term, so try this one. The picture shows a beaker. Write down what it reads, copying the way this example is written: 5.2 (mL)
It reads 125 (mL)
